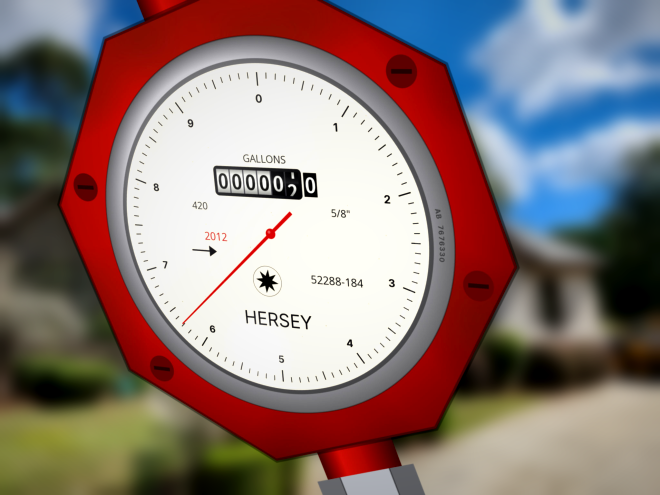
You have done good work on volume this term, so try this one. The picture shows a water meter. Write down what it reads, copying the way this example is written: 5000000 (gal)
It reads 16.3 (gal)
